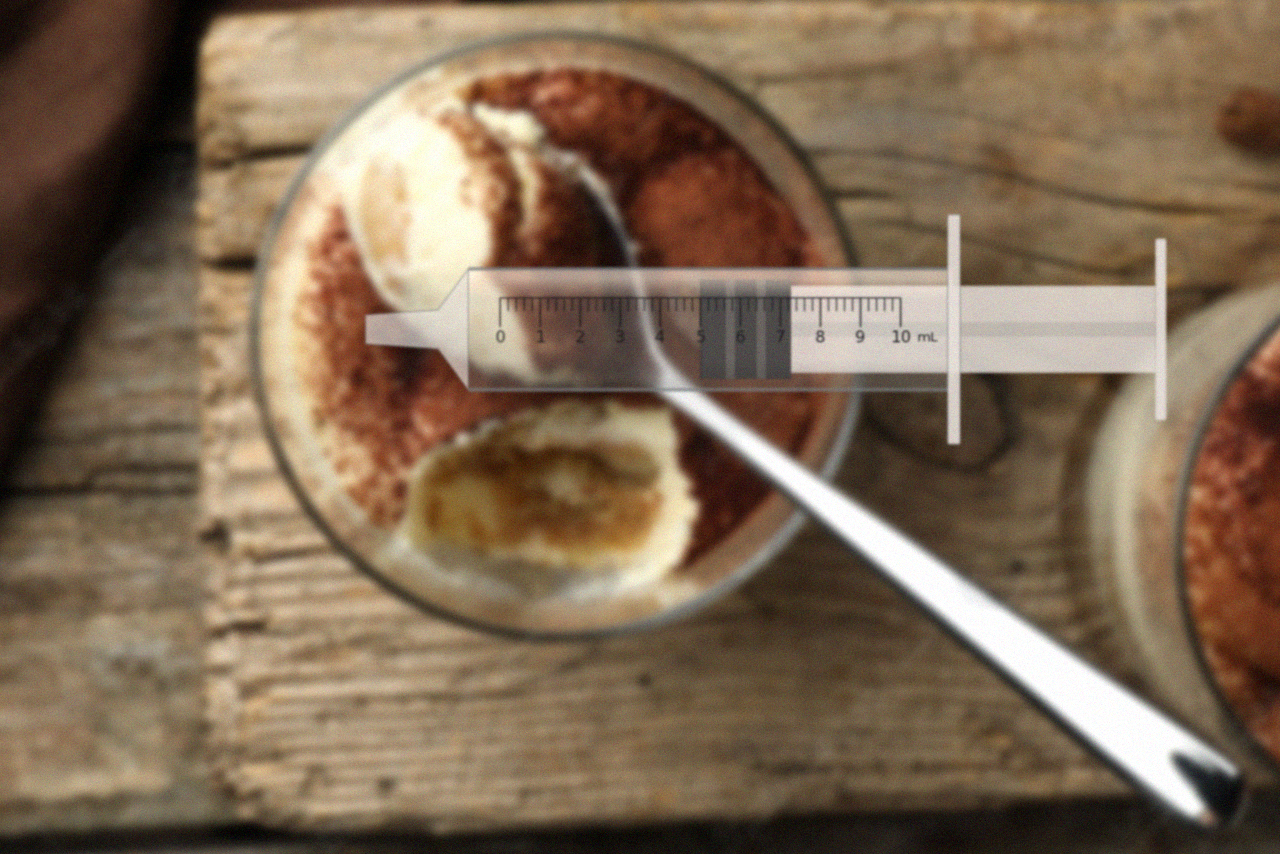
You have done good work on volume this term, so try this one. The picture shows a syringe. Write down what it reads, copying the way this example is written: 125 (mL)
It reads 5 (mL)
